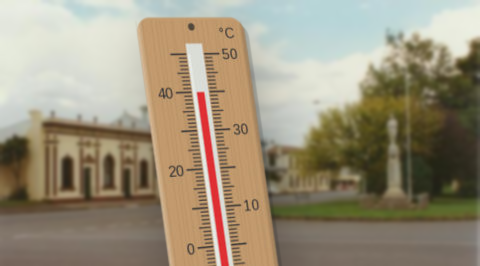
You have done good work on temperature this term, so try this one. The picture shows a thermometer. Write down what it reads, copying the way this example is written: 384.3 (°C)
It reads 40 (°C)
